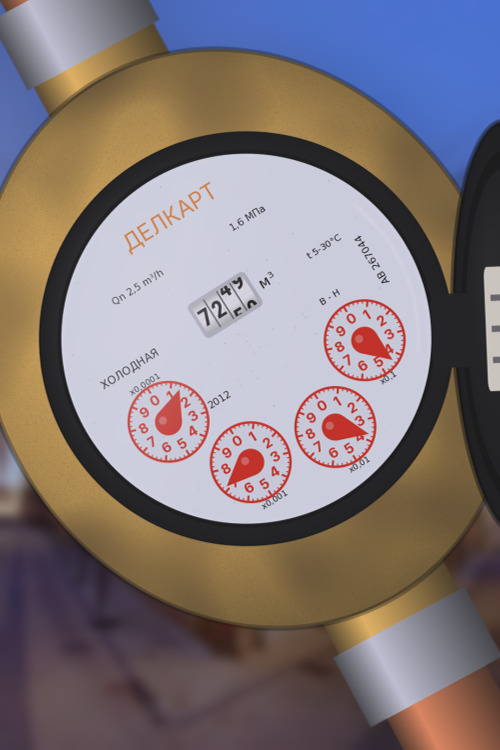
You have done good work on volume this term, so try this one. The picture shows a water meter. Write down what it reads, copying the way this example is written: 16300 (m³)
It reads 7249.4371 (m³)
